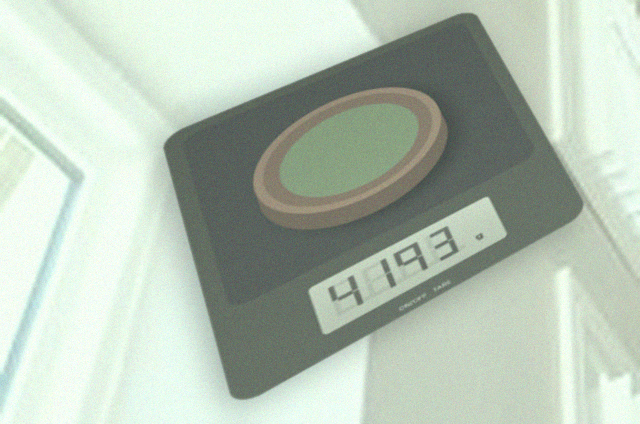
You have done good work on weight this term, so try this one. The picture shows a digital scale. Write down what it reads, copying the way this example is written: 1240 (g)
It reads 4193 (g)
